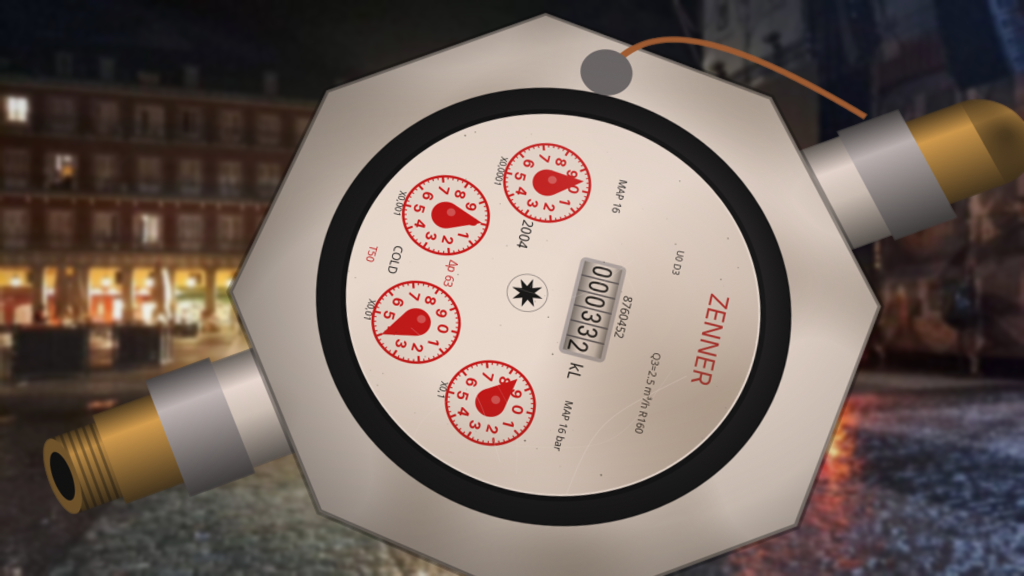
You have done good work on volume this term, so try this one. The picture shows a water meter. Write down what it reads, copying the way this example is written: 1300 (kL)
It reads 331.8399 (kL)
